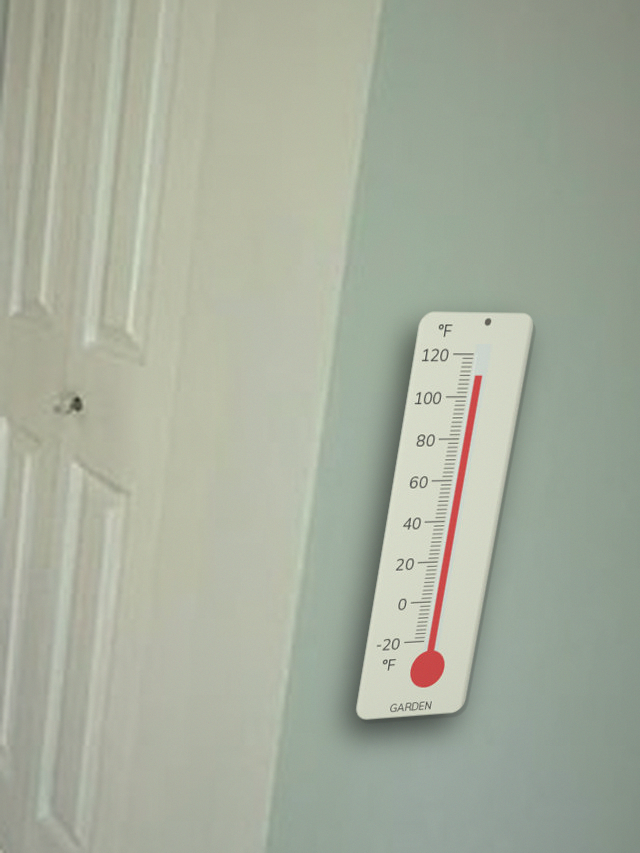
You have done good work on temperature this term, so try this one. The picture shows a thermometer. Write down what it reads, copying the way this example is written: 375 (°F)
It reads 110 (°F)
